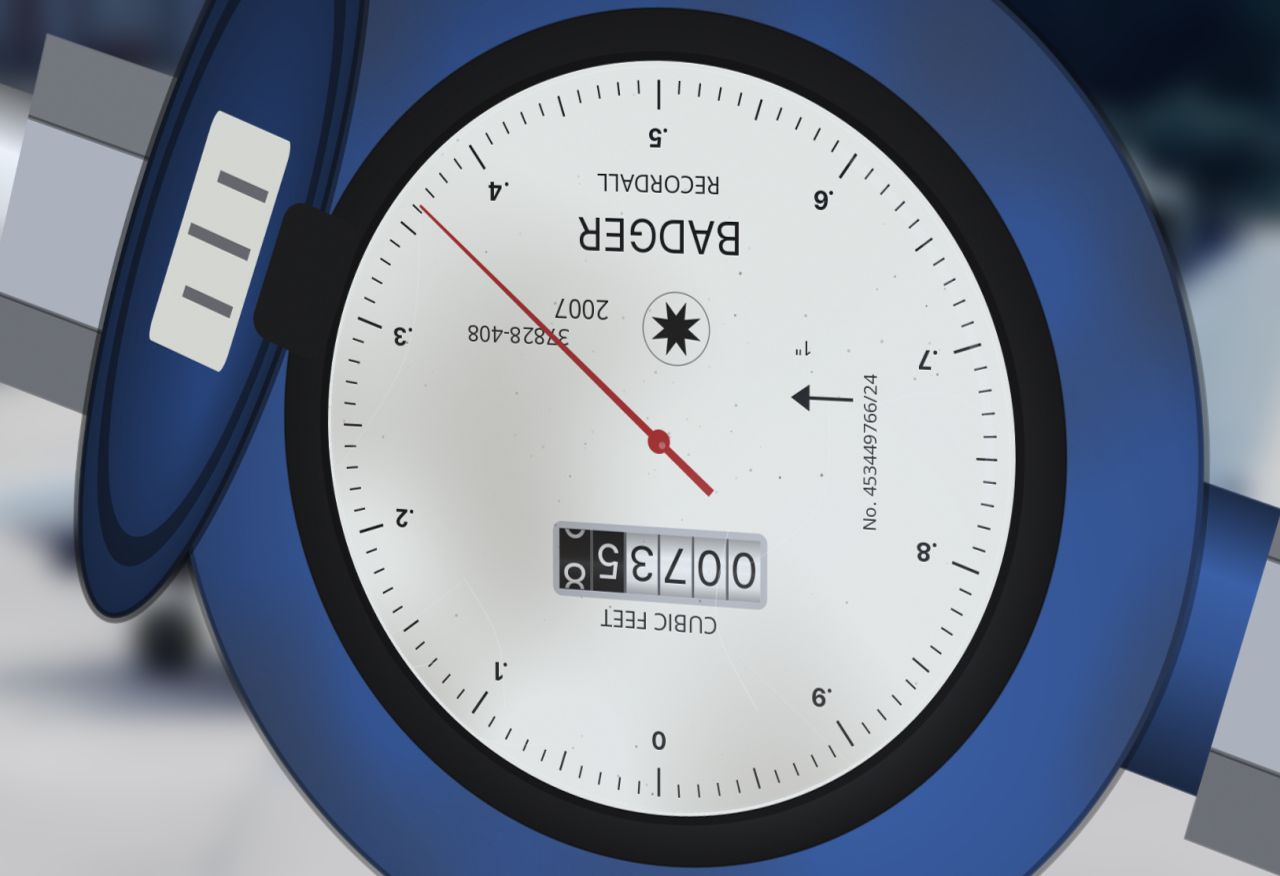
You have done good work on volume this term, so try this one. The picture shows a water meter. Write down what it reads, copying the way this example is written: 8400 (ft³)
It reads 7358.36 (ft³)
